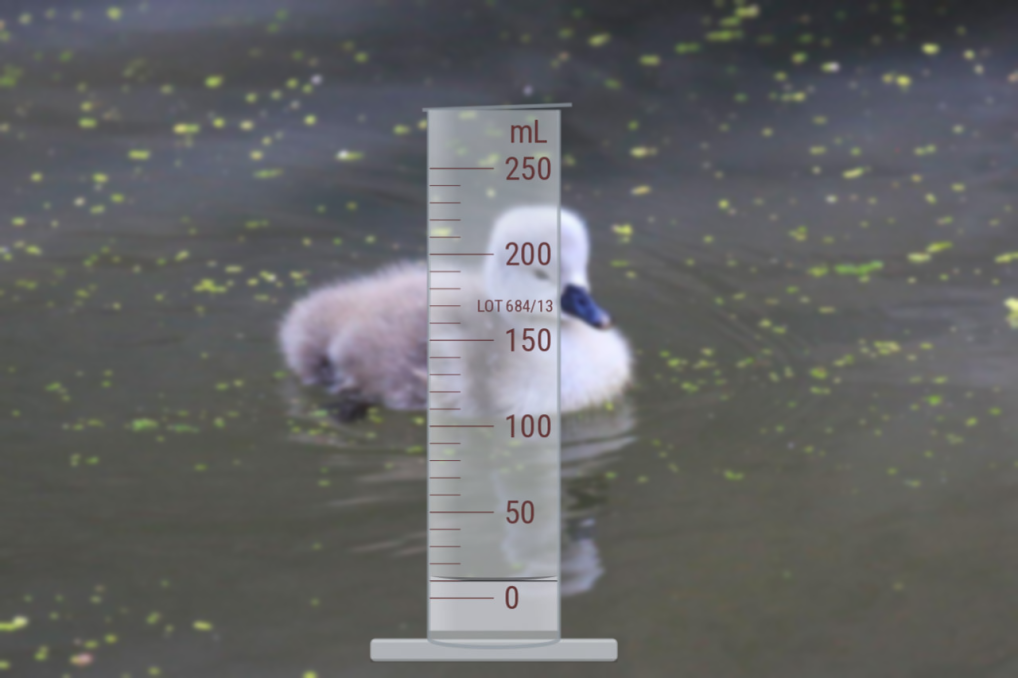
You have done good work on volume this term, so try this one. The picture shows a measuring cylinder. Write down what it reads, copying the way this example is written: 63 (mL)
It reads 10 (mL)
